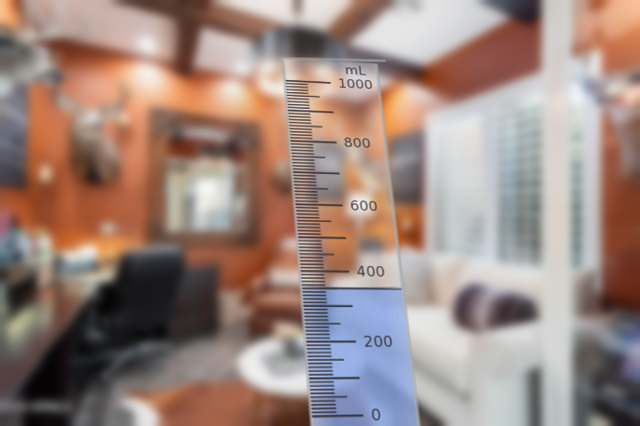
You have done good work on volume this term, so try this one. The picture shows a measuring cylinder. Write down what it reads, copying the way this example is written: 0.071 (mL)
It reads 350 (mL)
